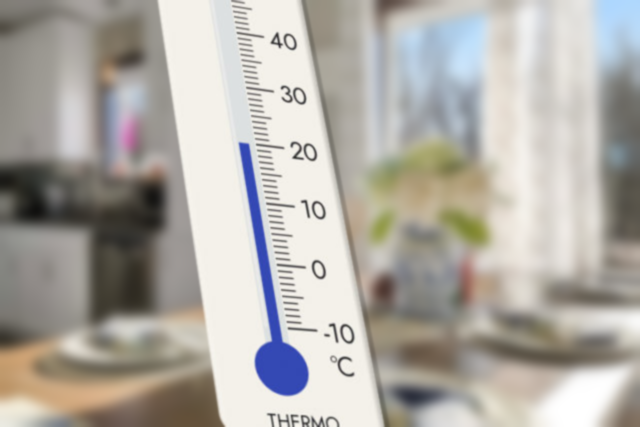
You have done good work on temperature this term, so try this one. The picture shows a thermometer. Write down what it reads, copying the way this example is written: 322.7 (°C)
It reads 20 (°C)
